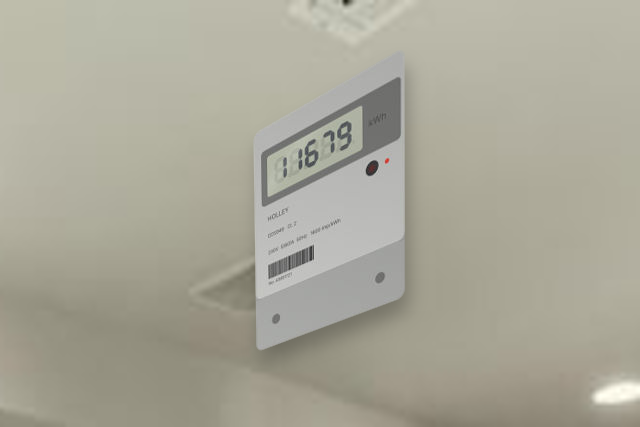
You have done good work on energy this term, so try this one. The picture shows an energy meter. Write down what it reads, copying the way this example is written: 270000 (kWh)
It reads 11679 (kWh)
